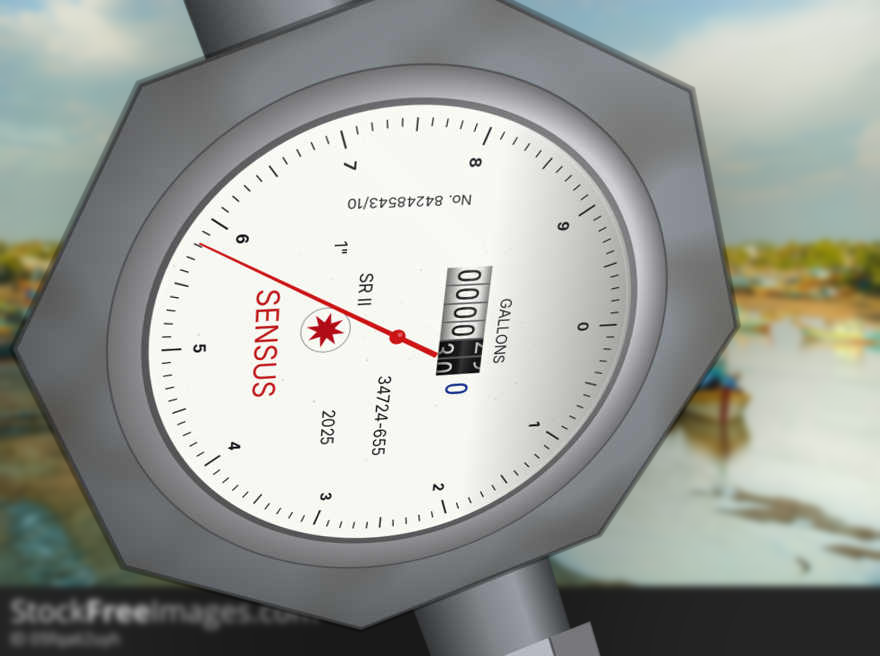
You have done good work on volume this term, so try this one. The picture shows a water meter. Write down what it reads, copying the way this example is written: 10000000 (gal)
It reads 295.8 (gal)
